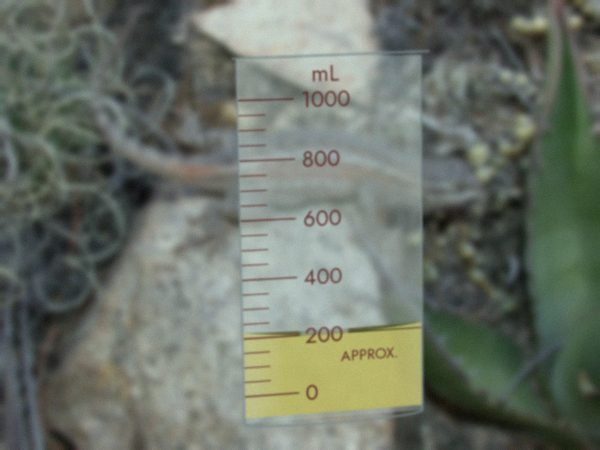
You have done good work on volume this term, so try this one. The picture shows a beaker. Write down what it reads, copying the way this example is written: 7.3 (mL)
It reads 200 (mL)
